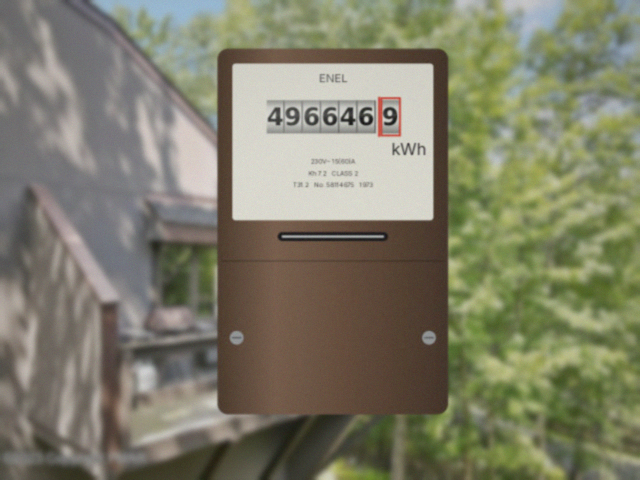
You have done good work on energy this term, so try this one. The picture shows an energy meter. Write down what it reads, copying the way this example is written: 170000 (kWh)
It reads 496646.9 (kWh)
